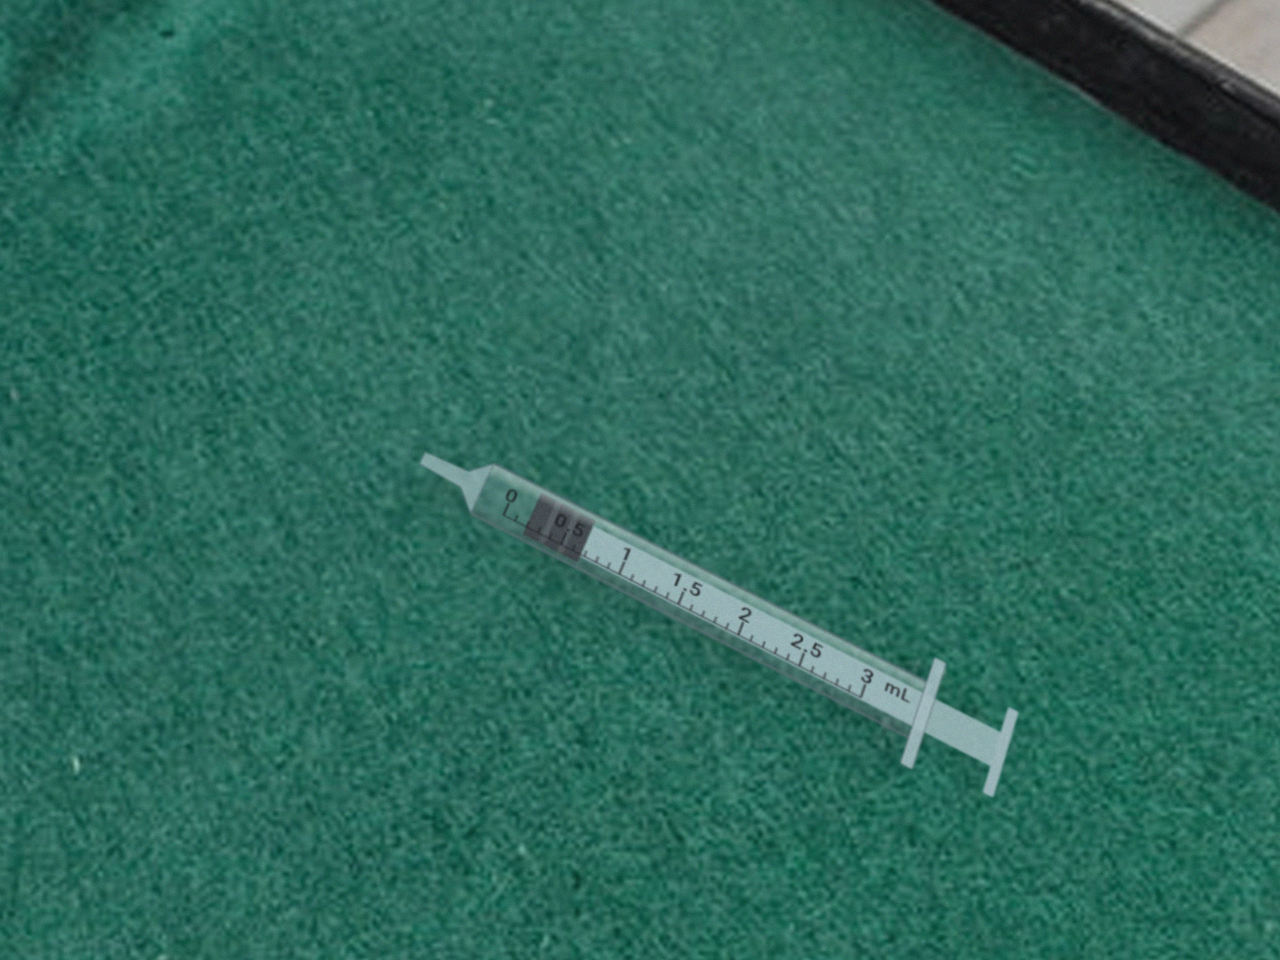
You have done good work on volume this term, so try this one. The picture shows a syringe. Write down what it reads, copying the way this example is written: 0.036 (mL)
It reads 0.2 (mL)
